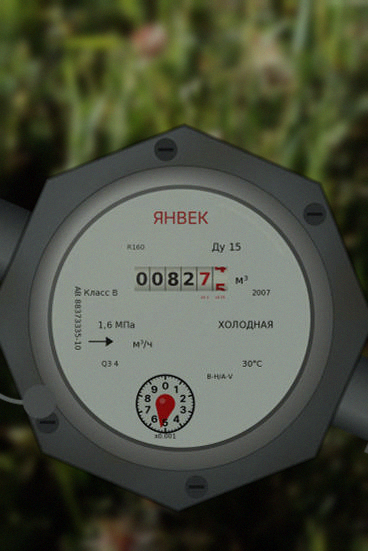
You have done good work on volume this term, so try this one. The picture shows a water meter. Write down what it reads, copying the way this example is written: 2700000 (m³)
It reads 82.745 (m³)
